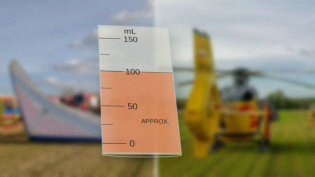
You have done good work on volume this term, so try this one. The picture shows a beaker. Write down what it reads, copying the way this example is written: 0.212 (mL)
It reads 100 (mL)
